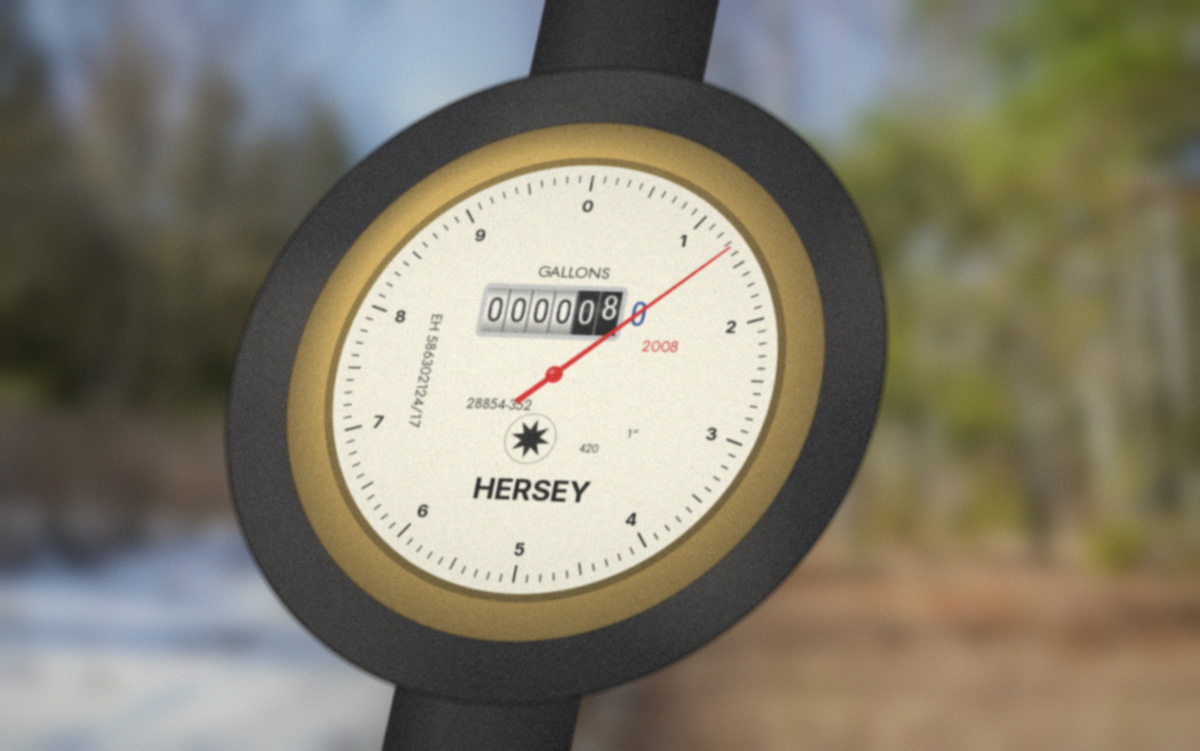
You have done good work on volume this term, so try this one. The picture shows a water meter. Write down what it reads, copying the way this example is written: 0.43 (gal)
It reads 81.3 (gal)
